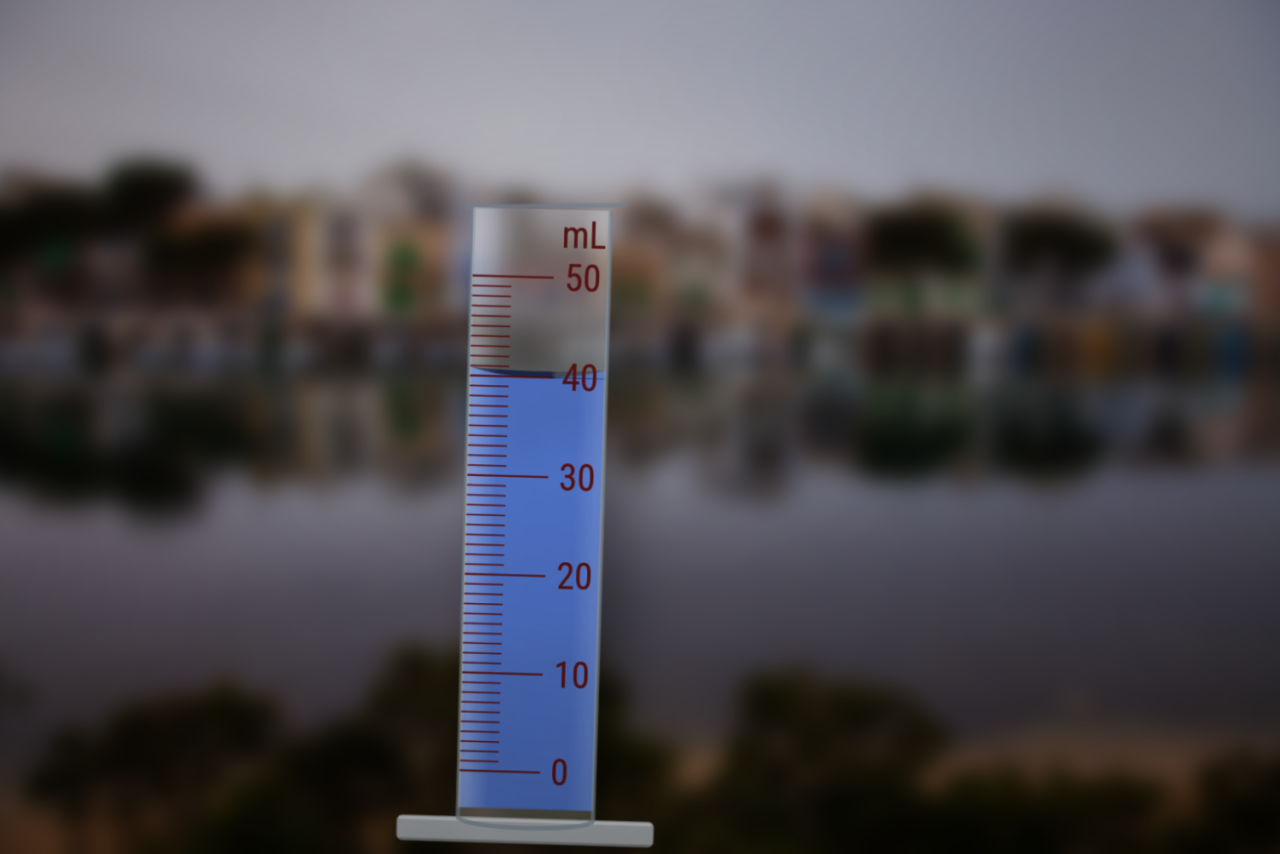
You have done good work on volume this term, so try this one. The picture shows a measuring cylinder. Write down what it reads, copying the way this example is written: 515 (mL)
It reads 40 (mL)
